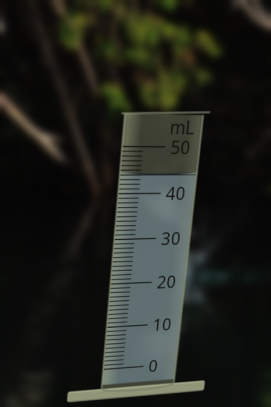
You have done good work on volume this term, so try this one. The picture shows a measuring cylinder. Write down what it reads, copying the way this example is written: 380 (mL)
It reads 44 (mL)
